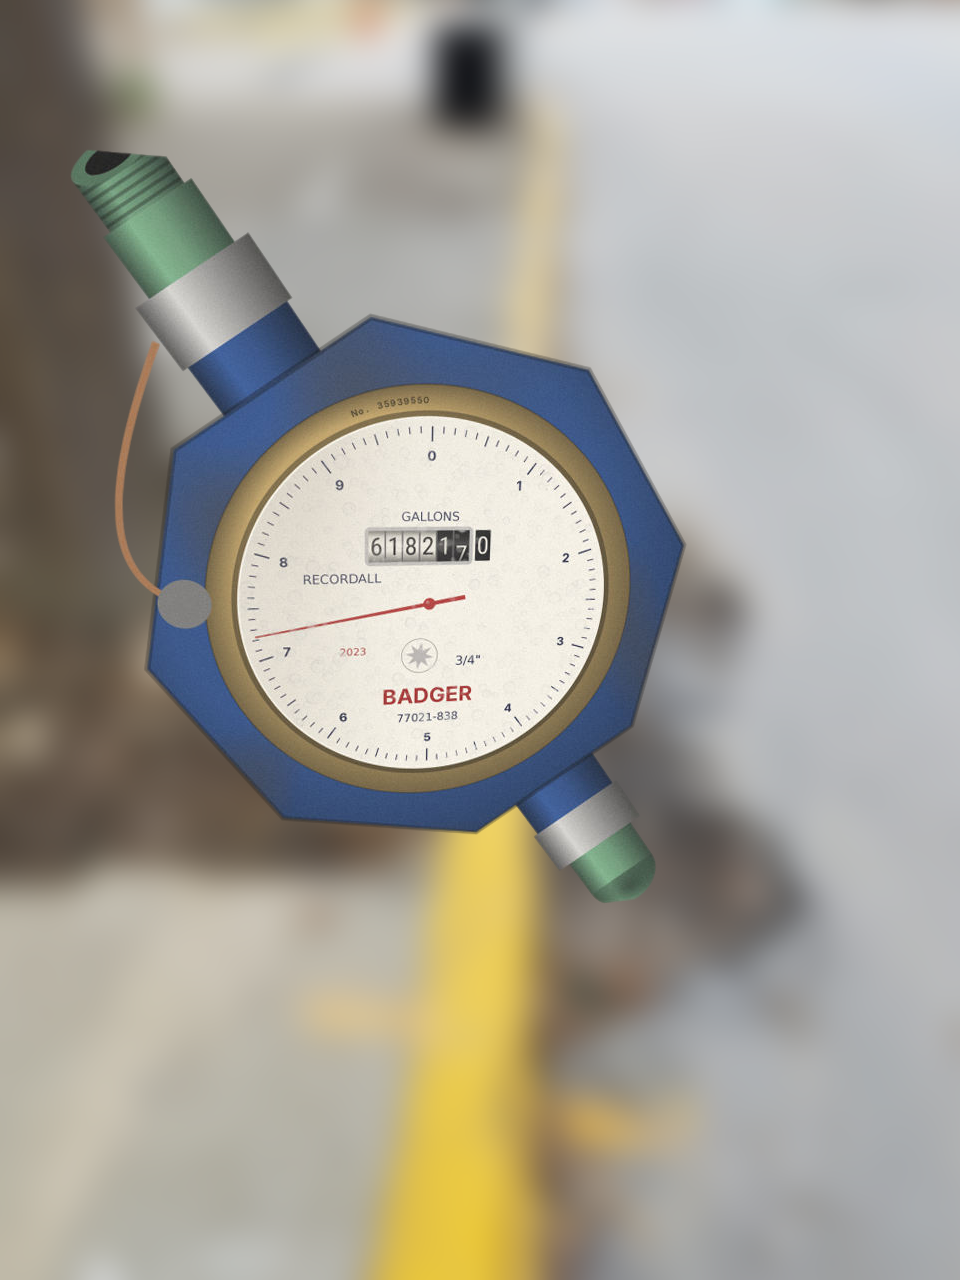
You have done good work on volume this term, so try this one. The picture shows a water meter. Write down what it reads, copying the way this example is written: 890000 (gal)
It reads 6182167.2 (gal)
